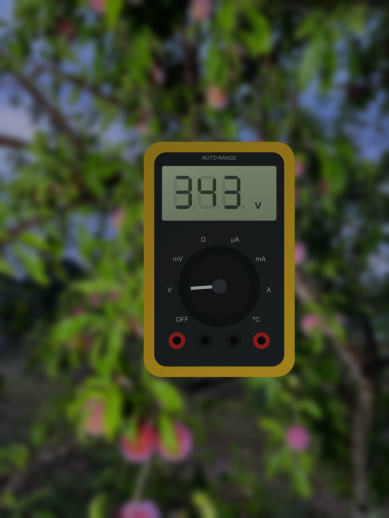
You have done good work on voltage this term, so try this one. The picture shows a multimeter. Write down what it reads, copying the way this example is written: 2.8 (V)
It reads 343 (V)
